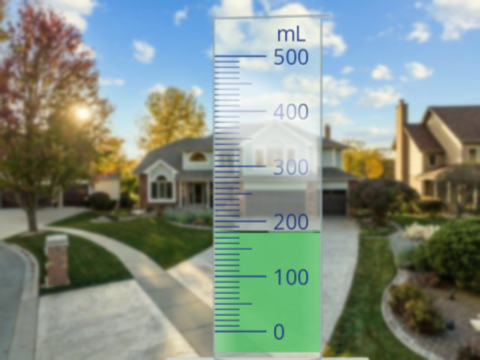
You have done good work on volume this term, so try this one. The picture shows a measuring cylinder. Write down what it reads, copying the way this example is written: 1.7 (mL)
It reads 180 (mL)
